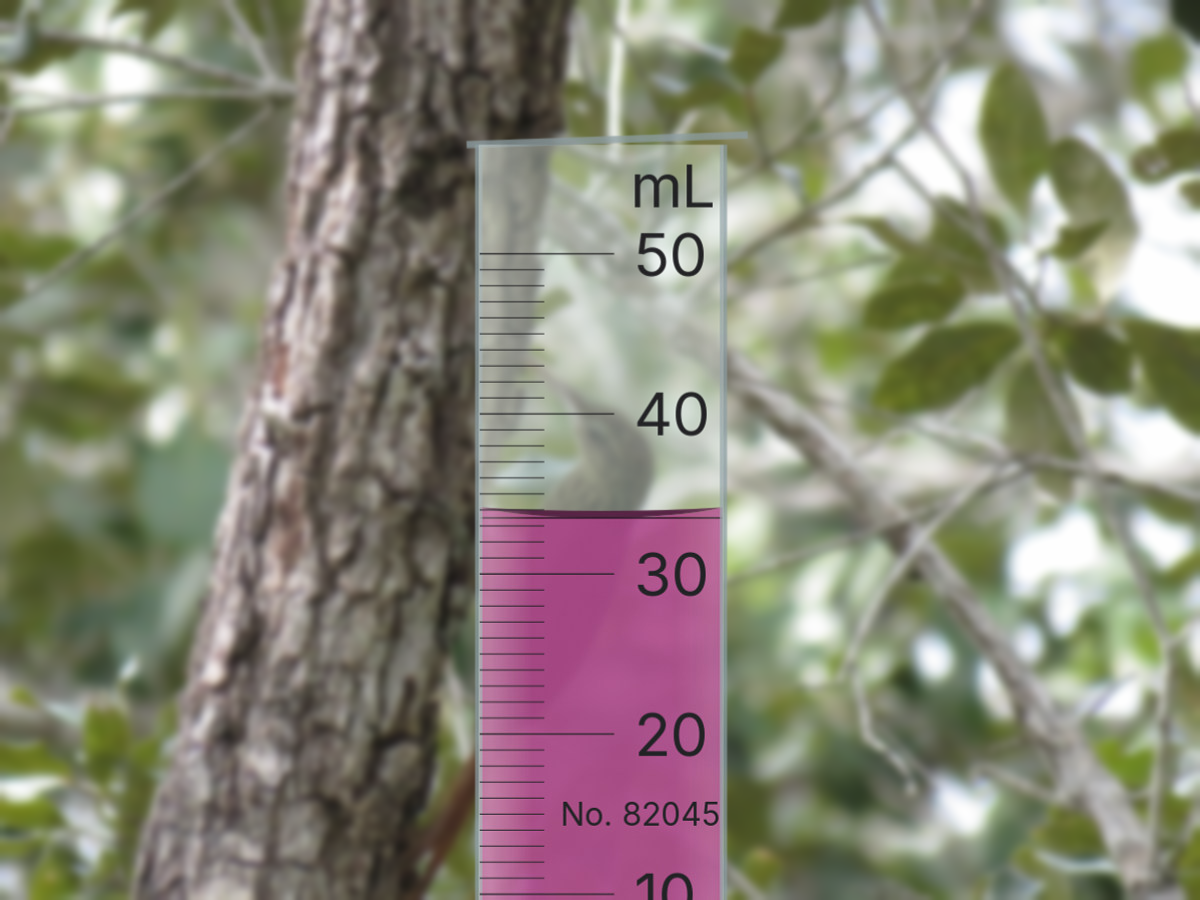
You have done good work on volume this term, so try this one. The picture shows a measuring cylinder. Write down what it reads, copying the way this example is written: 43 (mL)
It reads 33.5 (mL)
